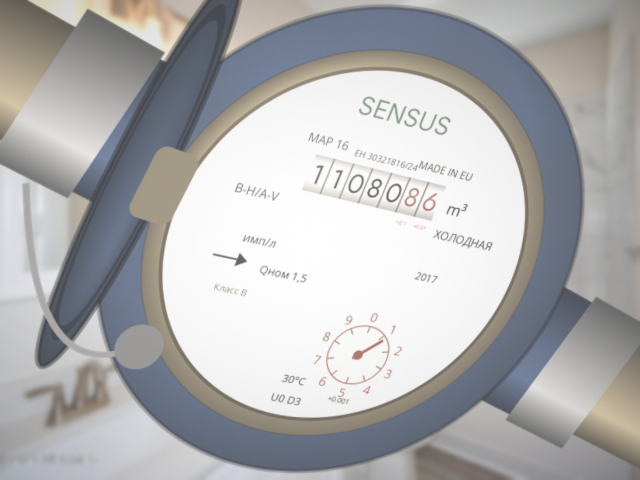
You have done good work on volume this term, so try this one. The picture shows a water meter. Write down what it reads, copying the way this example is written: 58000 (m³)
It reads 11080.861 (m³)
